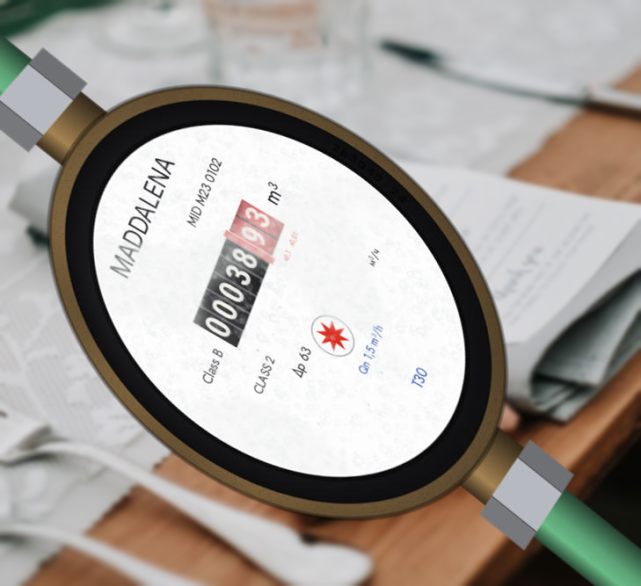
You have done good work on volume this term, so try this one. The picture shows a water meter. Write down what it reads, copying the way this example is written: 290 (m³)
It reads 38.93 (m³)
